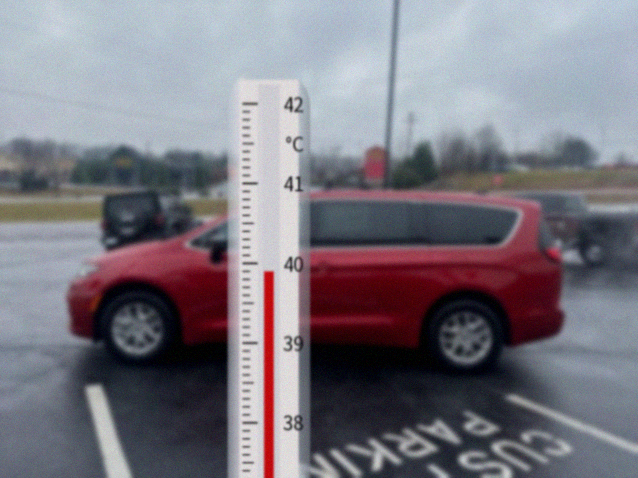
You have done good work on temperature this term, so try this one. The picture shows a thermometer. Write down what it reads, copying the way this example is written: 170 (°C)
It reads 39.9 (°C)
